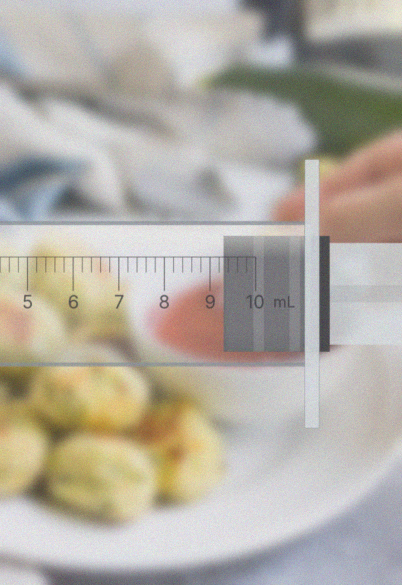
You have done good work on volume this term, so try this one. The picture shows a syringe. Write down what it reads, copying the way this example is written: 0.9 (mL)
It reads 9.3 (mL)
